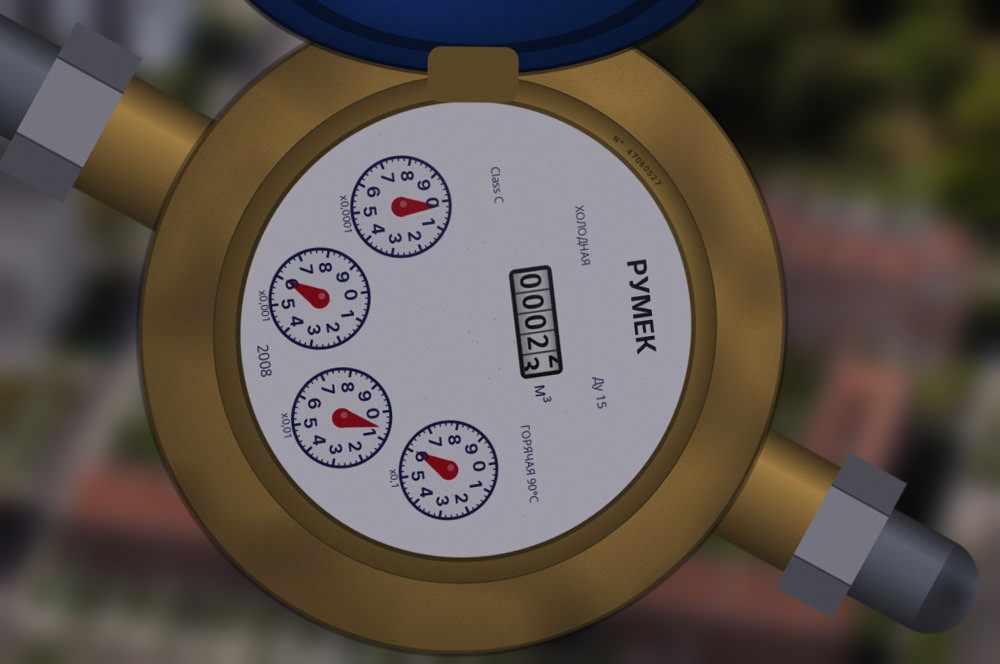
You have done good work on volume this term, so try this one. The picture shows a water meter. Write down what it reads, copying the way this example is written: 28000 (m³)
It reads 22.6060 (m³)
